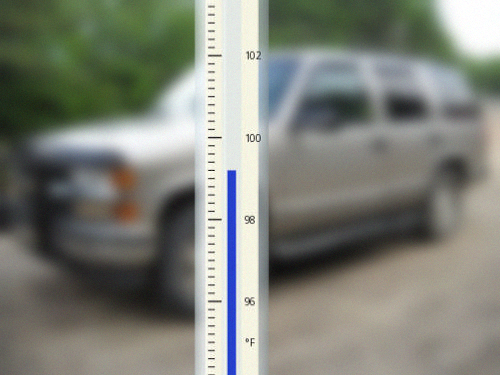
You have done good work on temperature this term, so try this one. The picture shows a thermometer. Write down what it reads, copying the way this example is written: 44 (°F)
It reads 99.2 (°F)
